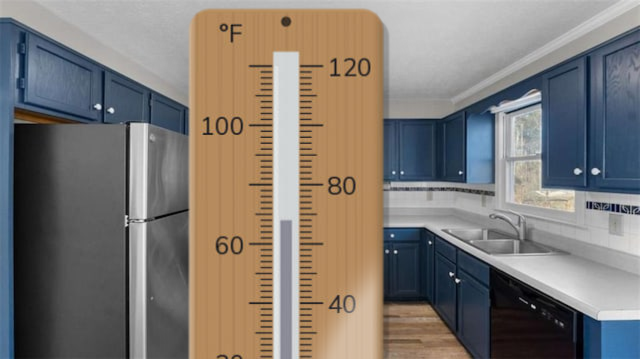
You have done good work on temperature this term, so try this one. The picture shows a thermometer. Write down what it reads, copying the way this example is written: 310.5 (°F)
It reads 68 (°F)
